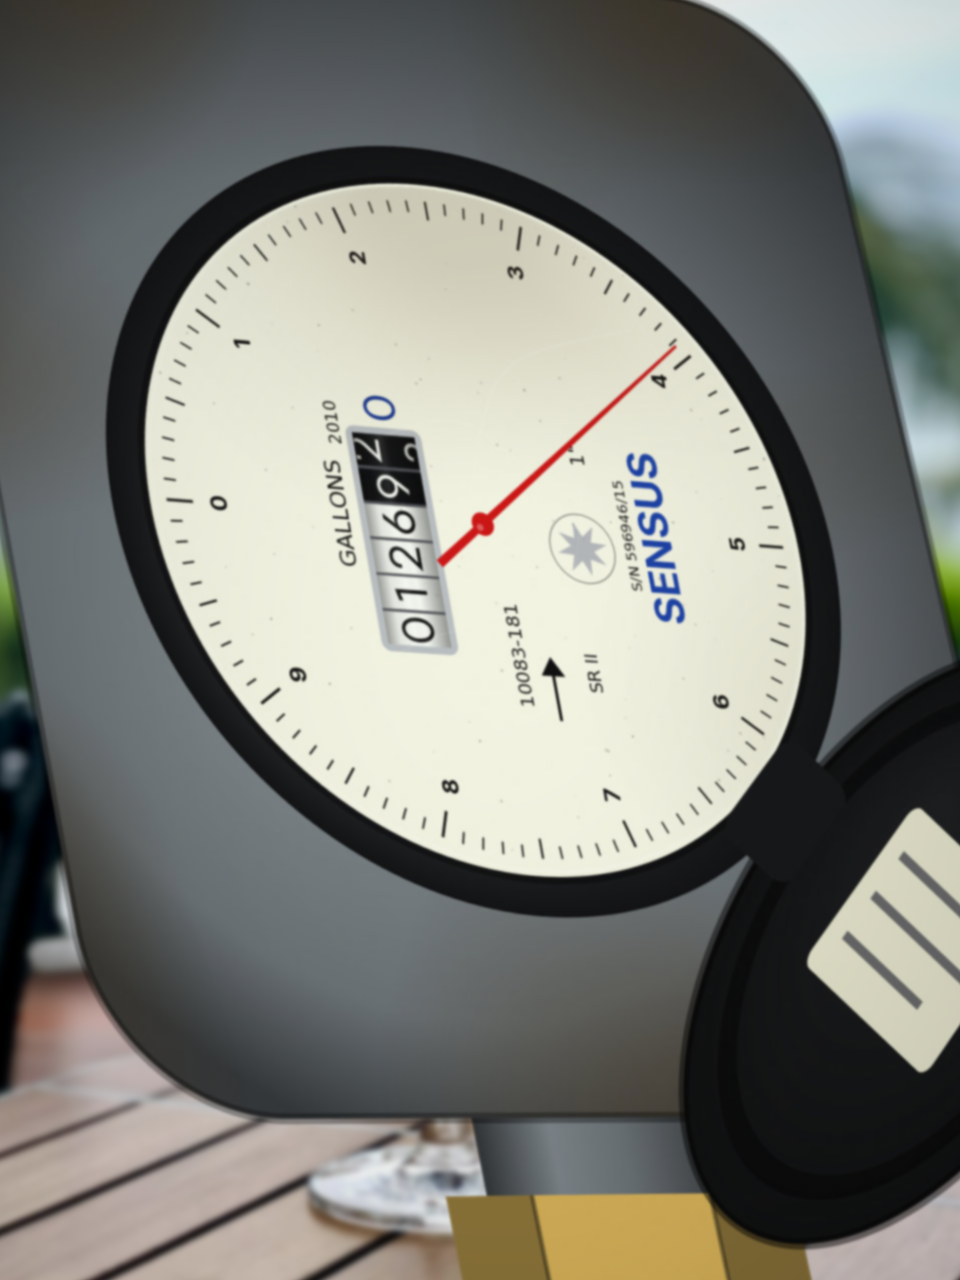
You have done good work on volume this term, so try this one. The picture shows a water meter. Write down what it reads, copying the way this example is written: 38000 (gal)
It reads 126923.9 (gal)
